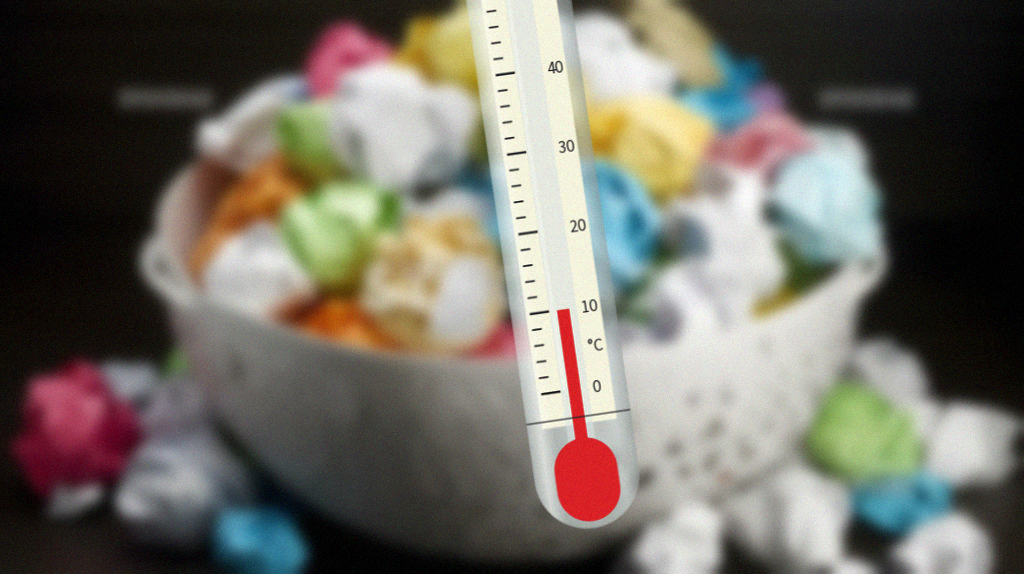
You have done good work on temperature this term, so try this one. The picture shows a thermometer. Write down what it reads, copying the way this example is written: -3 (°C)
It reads 10 (°C)
